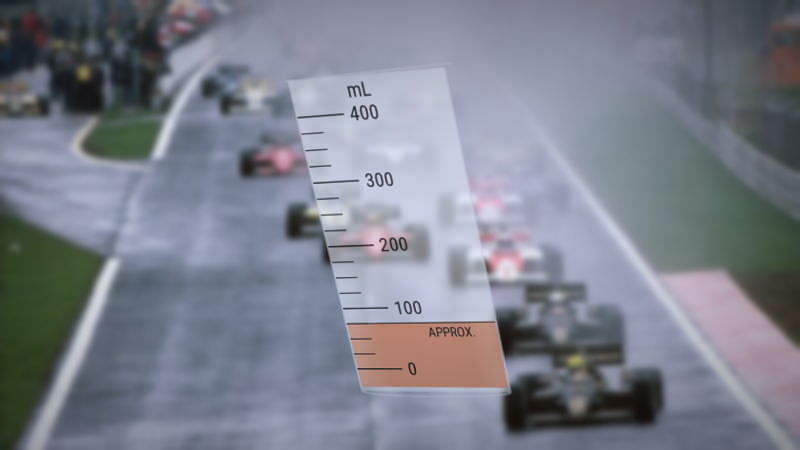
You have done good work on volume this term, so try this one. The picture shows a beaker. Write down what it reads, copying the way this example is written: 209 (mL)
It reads 75 (mL)
